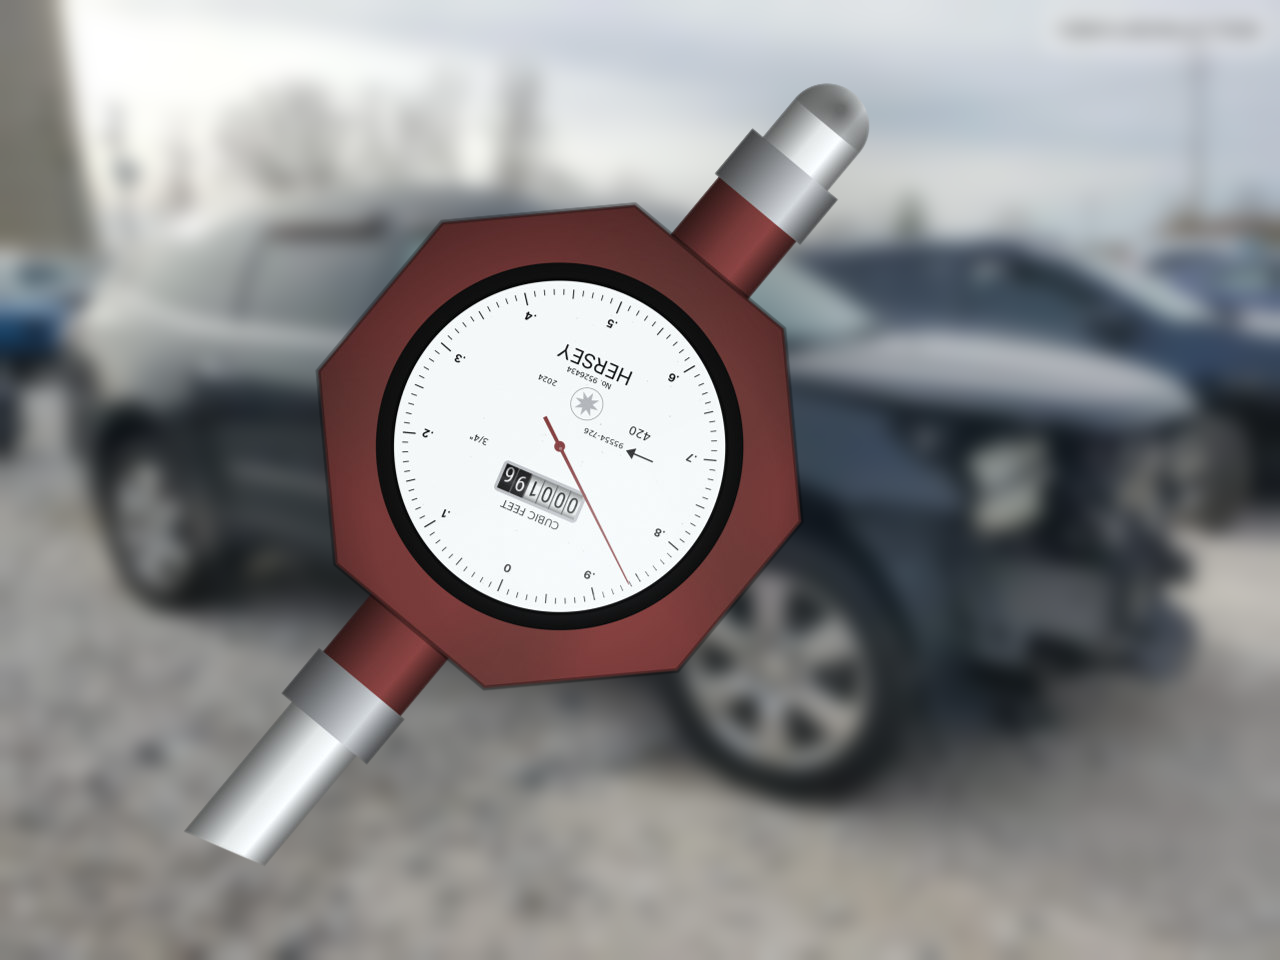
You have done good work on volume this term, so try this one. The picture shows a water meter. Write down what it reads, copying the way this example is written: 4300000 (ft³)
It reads 195.86 (ft³)
